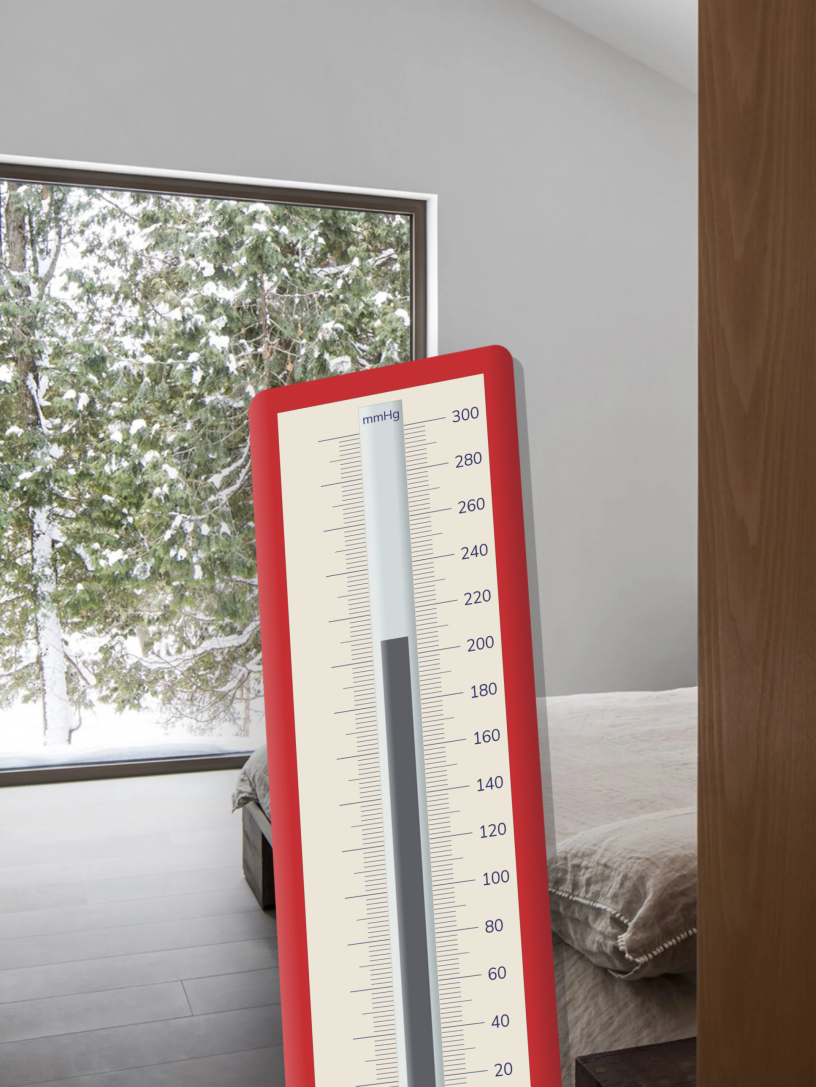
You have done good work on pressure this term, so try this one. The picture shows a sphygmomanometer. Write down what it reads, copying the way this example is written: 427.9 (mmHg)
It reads 208 (mmHg)
